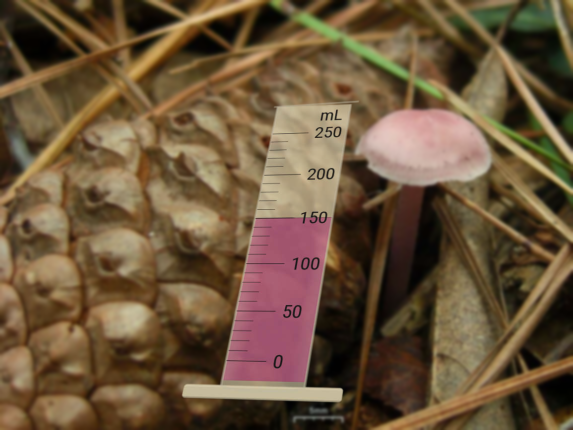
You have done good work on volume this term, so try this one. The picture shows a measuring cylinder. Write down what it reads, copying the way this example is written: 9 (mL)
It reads 150 (mL)
